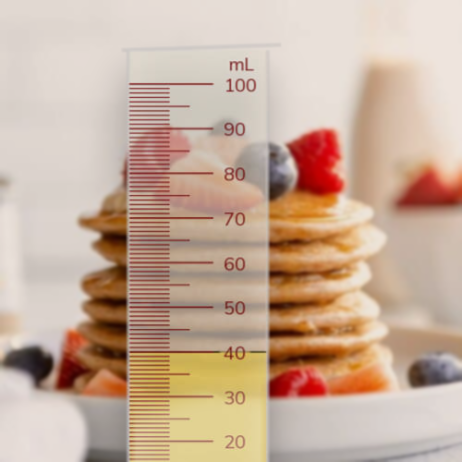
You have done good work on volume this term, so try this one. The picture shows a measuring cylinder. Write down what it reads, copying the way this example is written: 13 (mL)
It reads 40 (mL)
